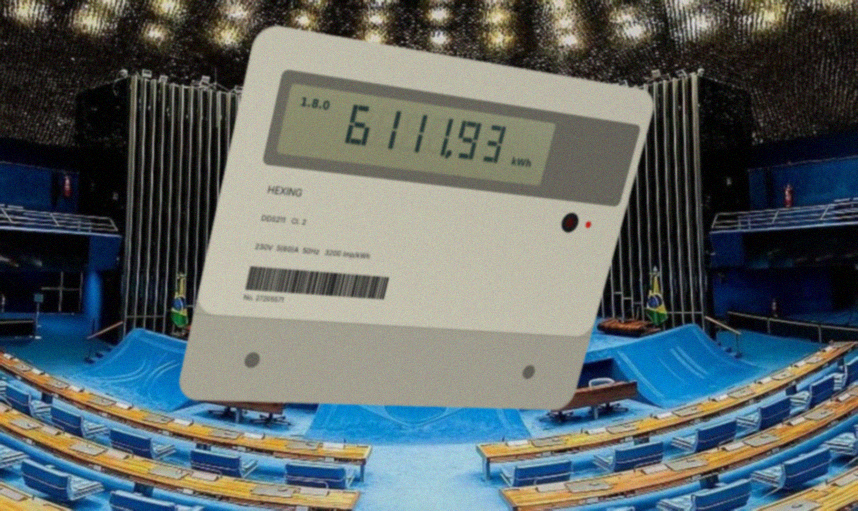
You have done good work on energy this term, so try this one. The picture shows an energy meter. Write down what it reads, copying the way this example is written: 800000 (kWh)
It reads 6111.93 (kWh)
